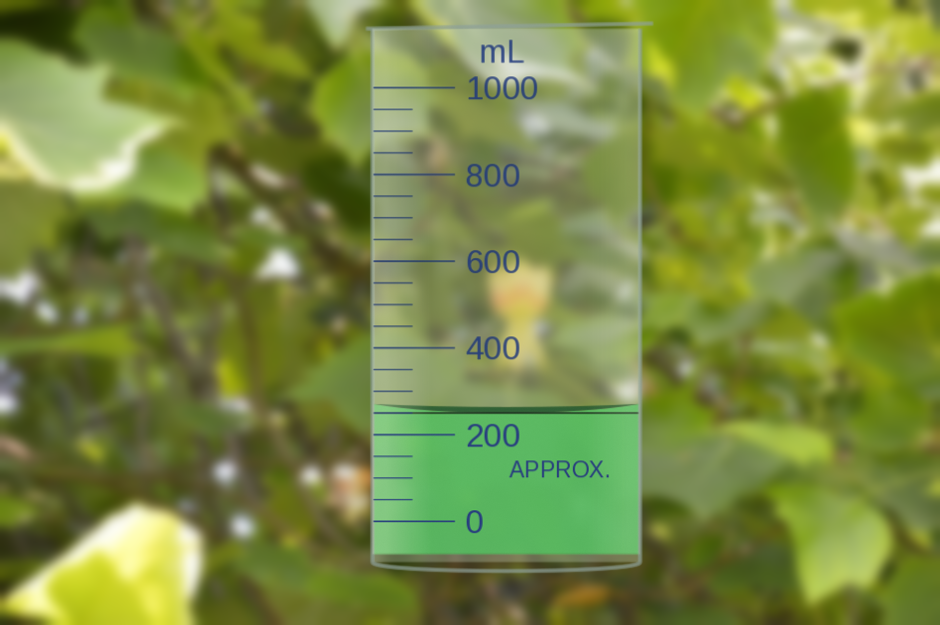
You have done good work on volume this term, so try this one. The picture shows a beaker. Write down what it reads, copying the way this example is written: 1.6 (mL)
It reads 250 (mL)
